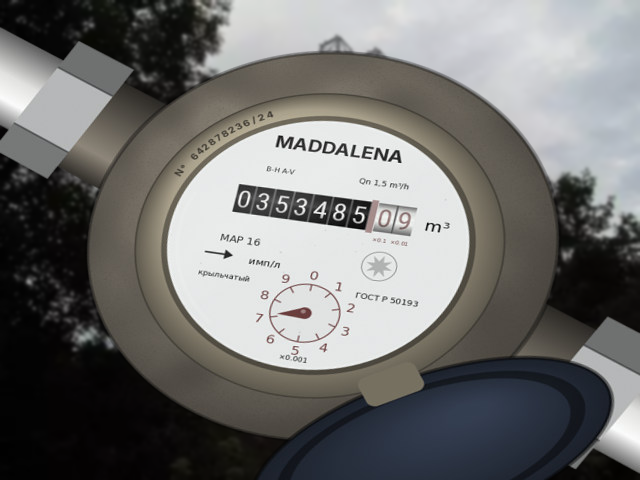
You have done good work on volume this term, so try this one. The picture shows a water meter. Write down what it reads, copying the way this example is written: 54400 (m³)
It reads 353485.097 (m³)
